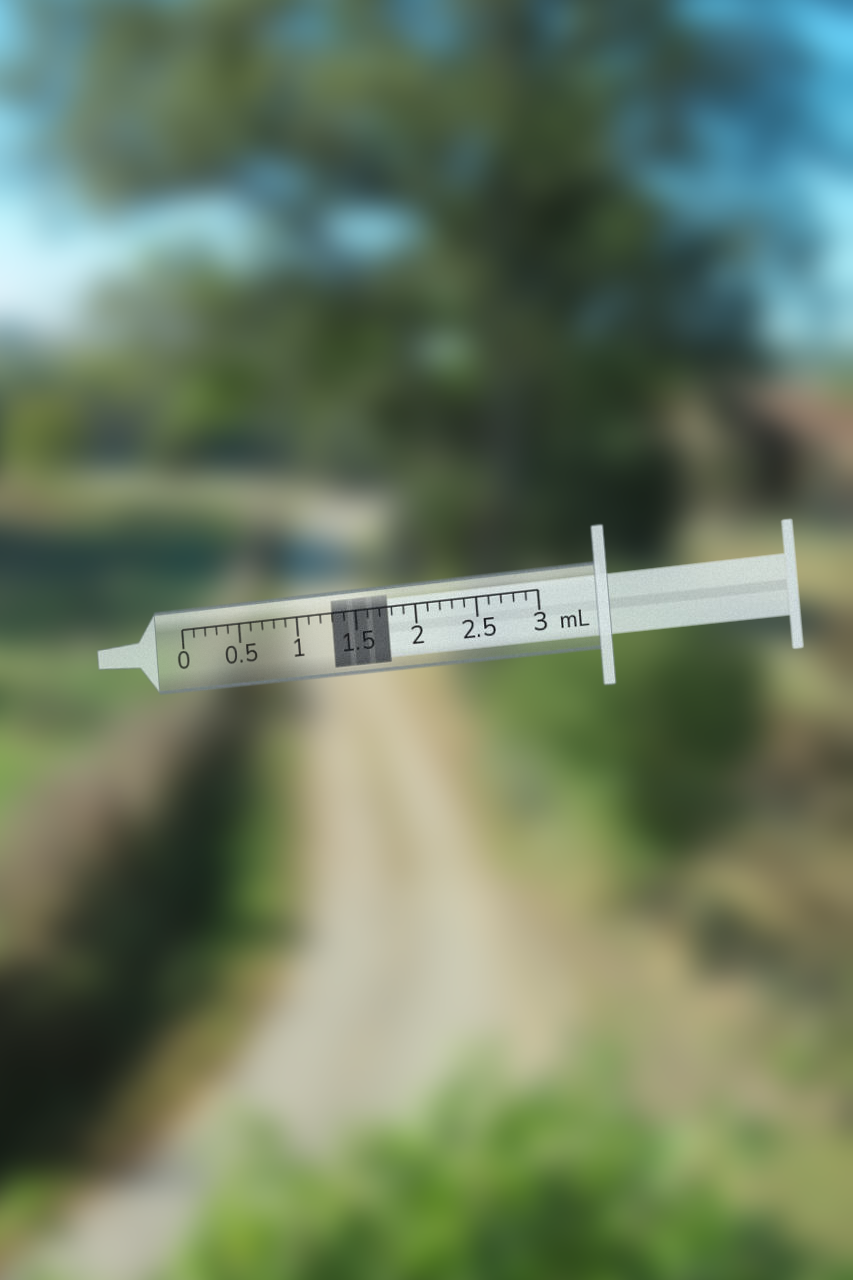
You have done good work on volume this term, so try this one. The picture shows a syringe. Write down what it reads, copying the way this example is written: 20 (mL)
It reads 1.3 (mL)
